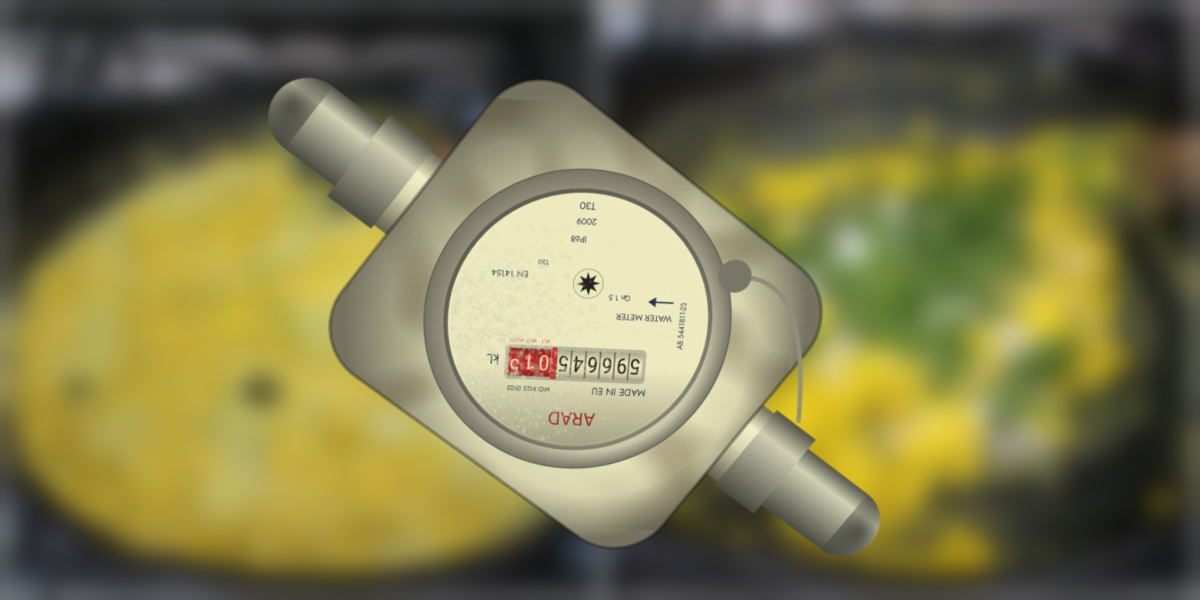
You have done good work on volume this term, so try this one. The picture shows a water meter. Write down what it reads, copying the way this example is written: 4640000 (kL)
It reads 596645.015 (kL)
